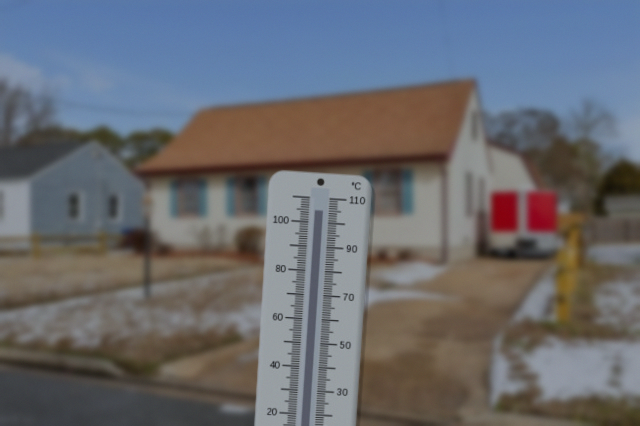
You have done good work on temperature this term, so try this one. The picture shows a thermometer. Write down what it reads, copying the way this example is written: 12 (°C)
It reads 105 (°C)
